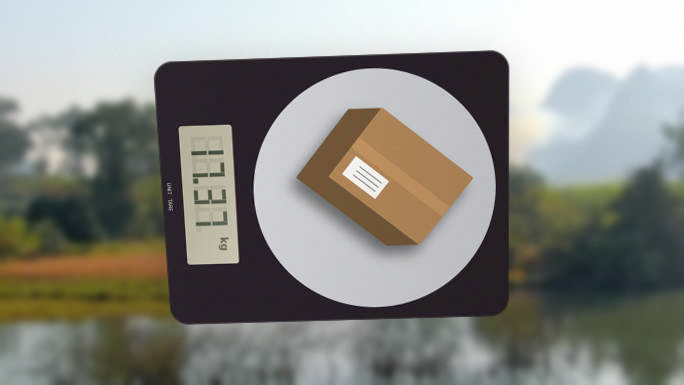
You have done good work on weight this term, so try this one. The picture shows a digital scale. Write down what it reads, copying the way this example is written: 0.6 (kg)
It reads 17.37 (kg)
